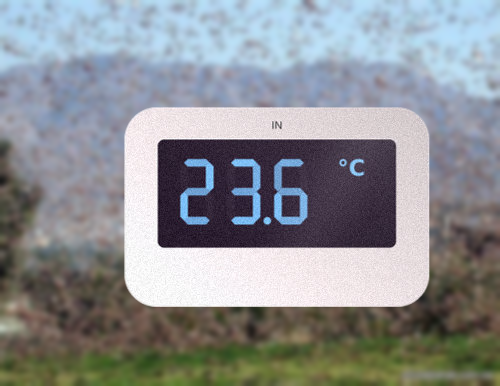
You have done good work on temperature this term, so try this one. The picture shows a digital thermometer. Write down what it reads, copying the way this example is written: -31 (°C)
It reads 23.6 (°C)
